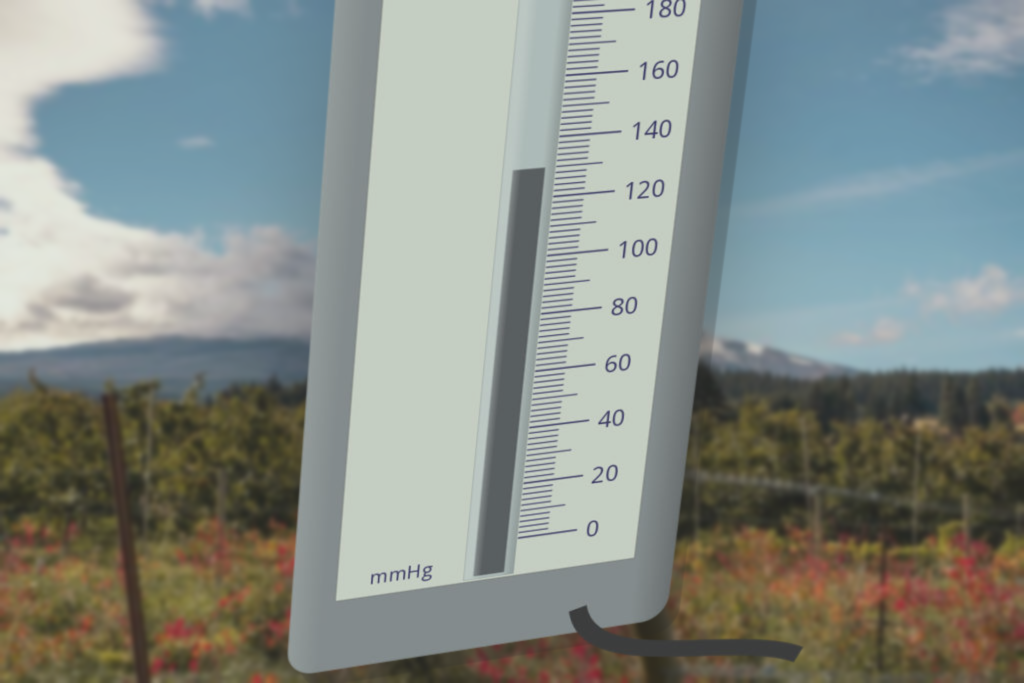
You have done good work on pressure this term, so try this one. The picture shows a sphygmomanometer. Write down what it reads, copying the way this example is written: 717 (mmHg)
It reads 130 (mmHg)
